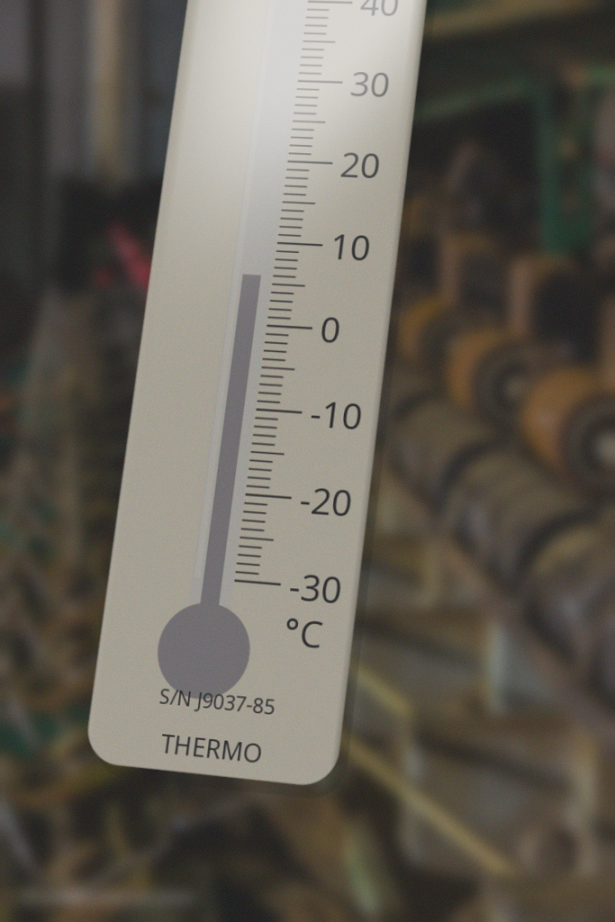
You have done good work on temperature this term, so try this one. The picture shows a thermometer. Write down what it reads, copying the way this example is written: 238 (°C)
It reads 6 (°C)
